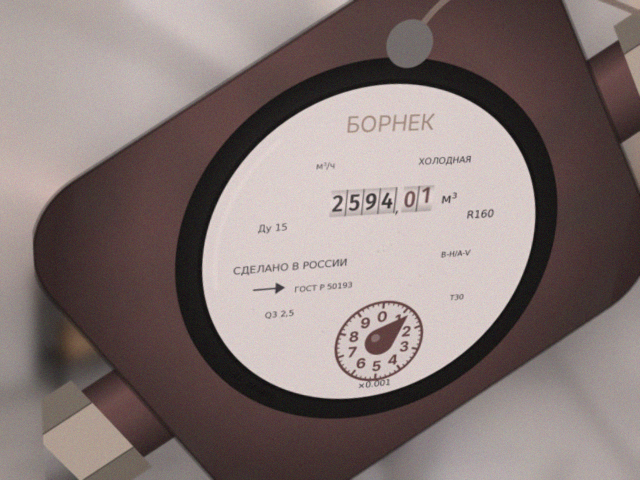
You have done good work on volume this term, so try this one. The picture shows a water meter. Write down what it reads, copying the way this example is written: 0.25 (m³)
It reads 2594.011 (m³)
